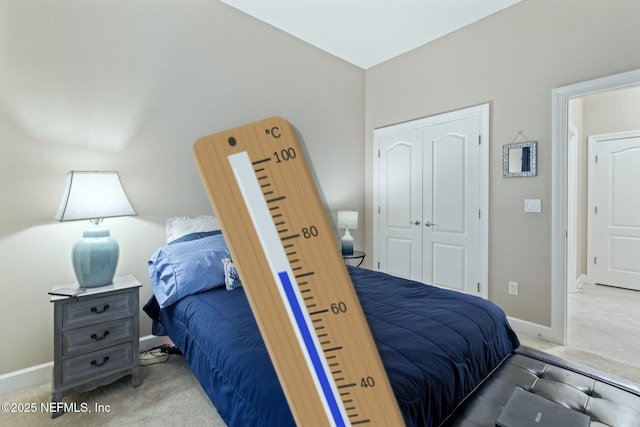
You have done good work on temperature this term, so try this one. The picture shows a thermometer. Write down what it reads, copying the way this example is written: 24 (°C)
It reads 72 (°C)
